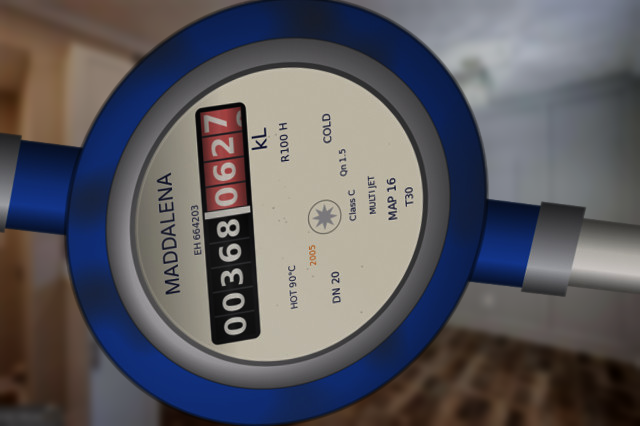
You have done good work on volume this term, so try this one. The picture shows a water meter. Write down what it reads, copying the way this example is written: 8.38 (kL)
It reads 368.0627 (kL)
